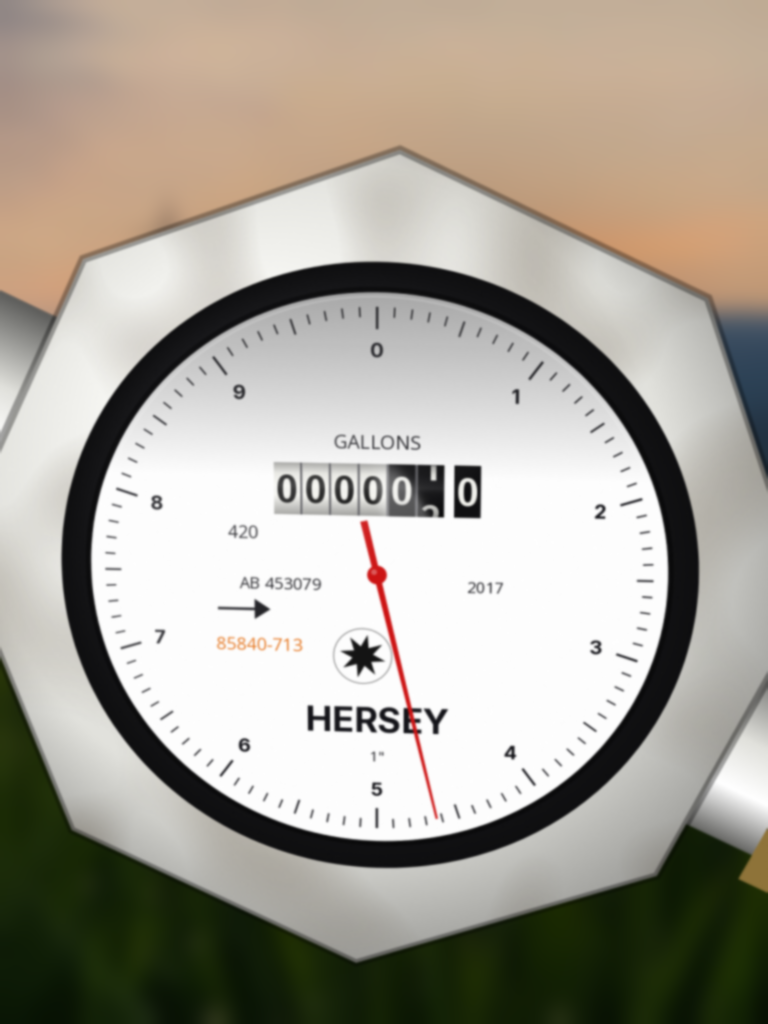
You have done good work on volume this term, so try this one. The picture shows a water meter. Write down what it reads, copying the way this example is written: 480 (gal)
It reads 14.6 (gal)
